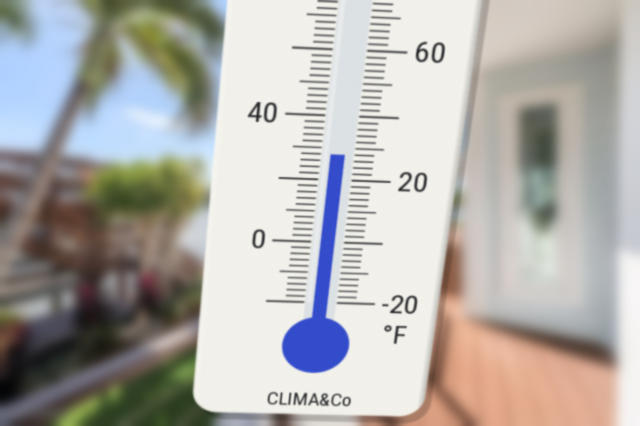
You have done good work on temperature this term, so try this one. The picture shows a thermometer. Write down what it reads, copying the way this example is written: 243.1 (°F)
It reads 28 (°F)
